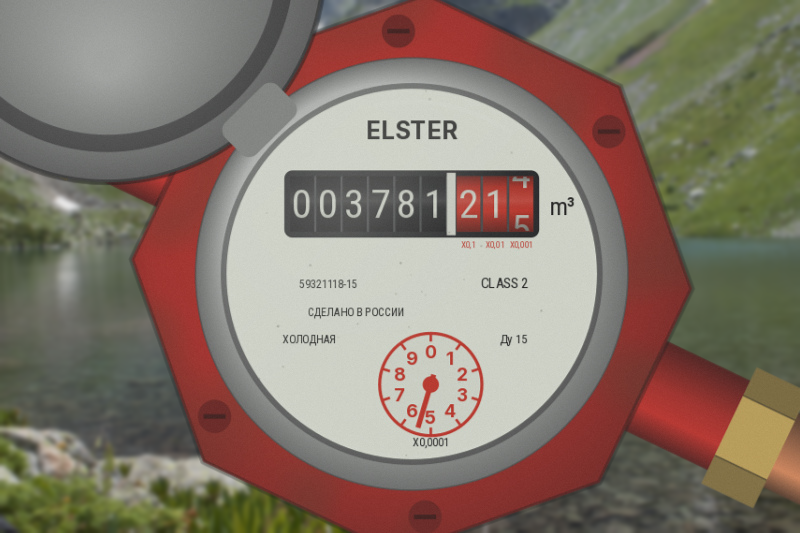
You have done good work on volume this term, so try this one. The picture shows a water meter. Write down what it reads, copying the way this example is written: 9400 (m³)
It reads 3781.2145 (m³)
